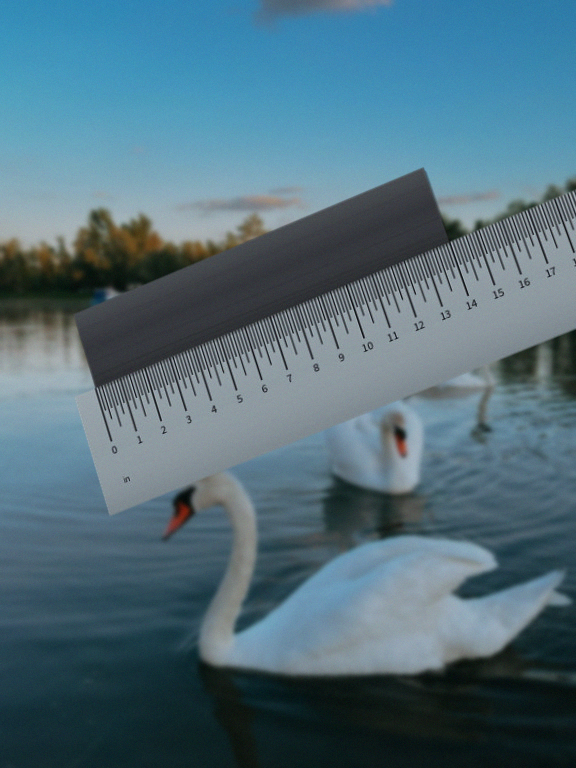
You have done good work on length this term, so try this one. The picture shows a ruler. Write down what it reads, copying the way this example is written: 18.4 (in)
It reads 14 (in)
